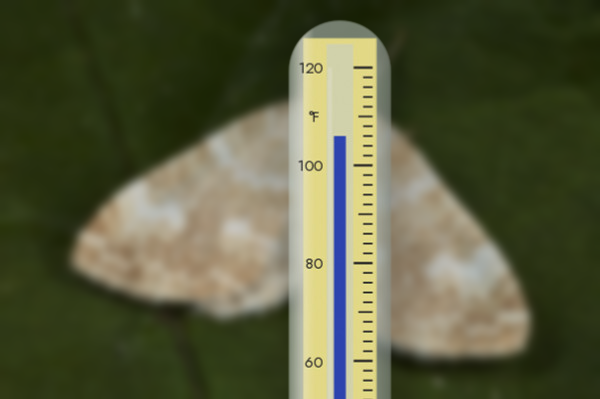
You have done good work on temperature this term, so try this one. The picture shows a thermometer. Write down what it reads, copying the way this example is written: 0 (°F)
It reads 106 (°F)
